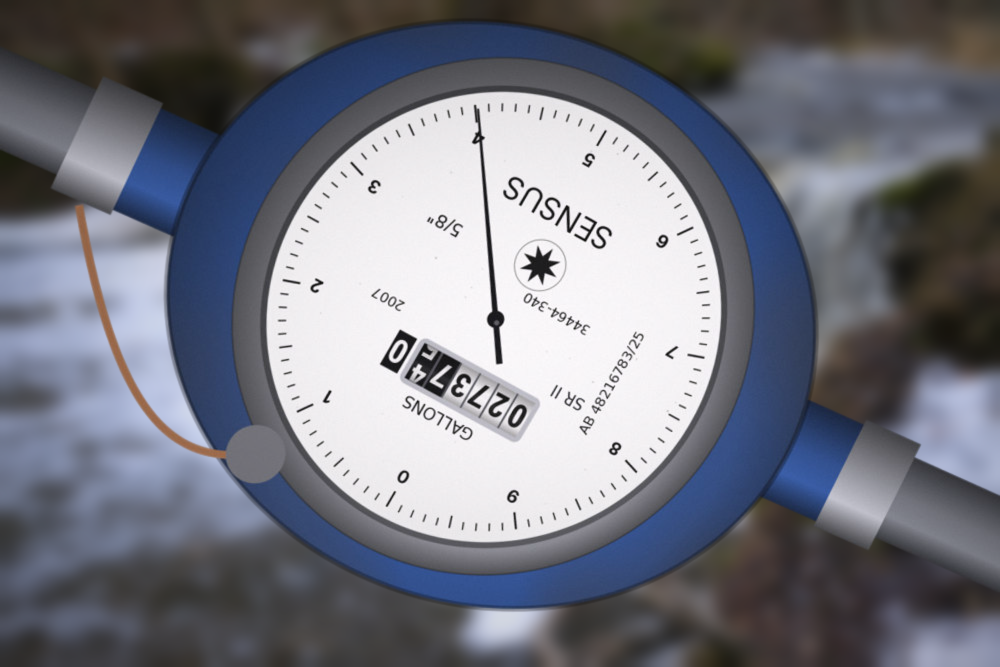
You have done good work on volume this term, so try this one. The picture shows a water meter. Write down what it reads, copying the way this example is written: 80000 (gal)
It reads 273744.0 (gal)
